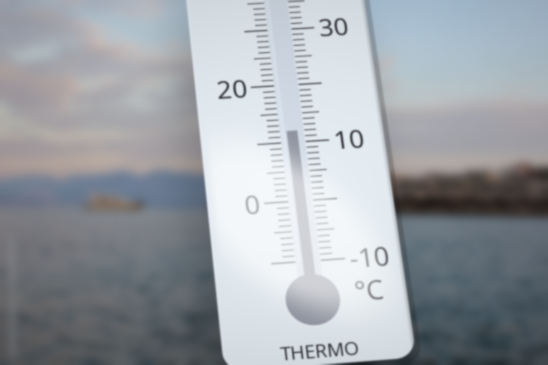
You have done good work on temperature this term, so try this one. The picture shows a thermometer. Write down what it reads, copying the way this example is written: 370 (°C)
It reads 12 (°C)
